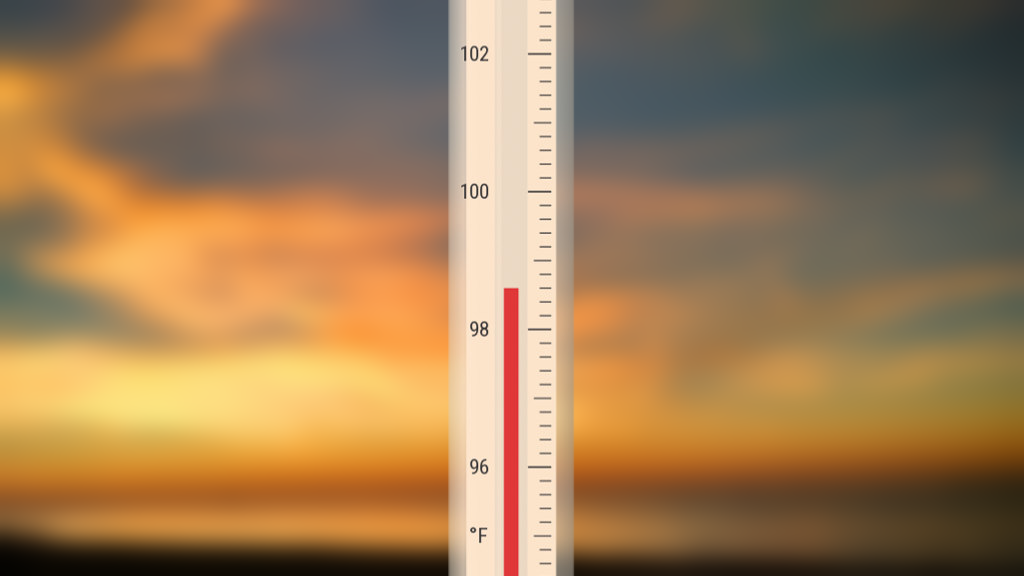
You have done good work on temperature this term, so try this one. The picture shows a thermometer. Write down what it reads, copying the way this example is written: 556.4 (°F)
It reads 98.6 (°F)
